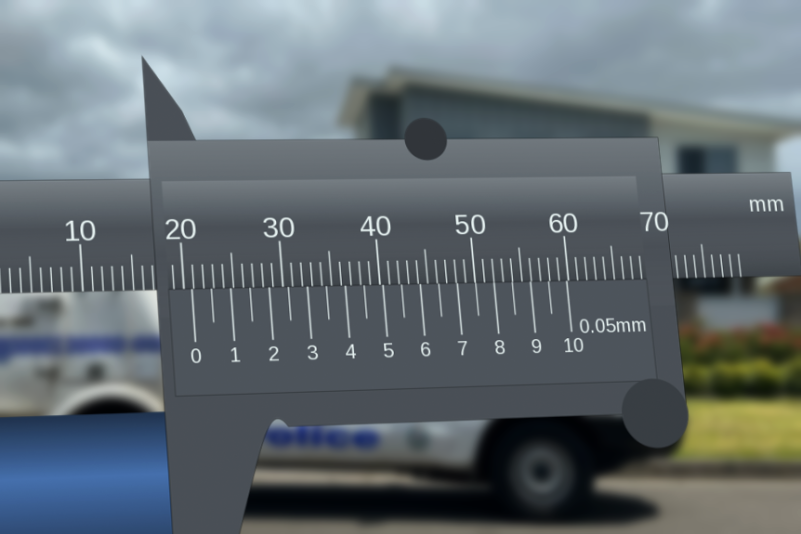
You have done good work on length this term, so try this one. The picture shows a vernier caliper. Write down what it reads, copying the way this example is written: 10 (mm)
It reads 20.8 (mm)
